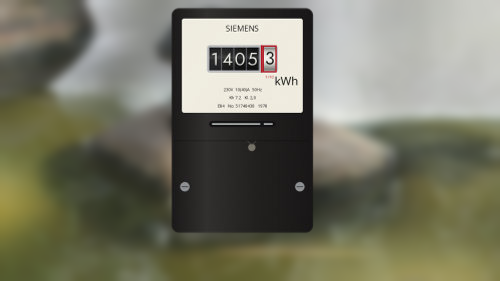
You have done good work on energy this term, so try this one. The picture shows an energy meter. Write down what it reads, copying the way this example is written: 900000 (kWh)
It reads 1405.3 (kWh)
